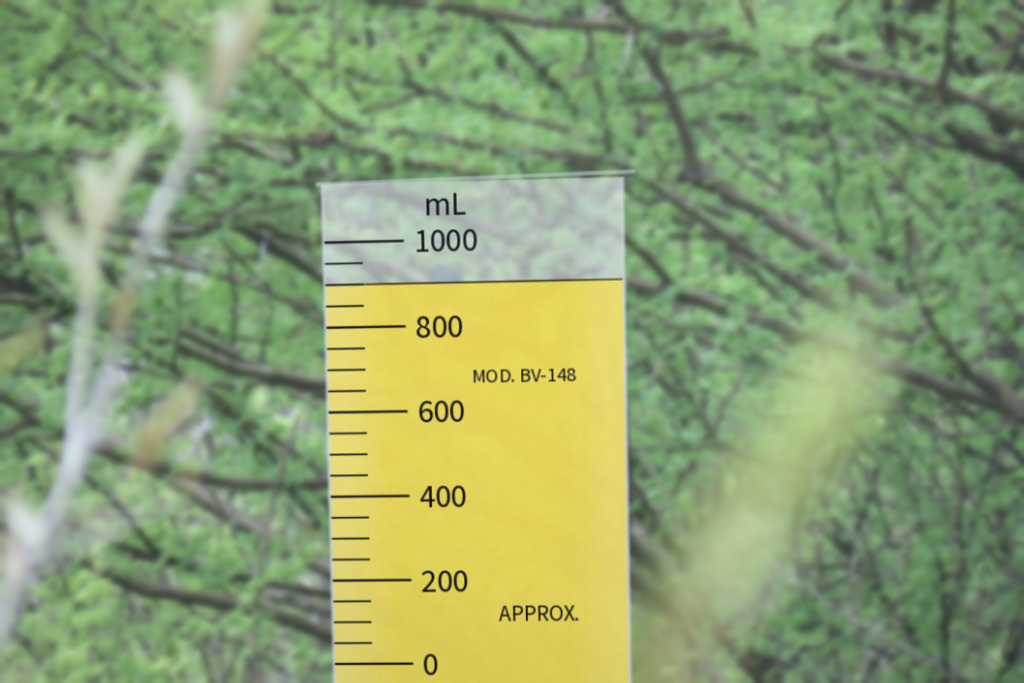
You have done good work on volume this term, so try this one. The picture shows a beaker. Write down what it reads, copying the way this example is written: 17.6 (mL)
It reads 900 (mL)
